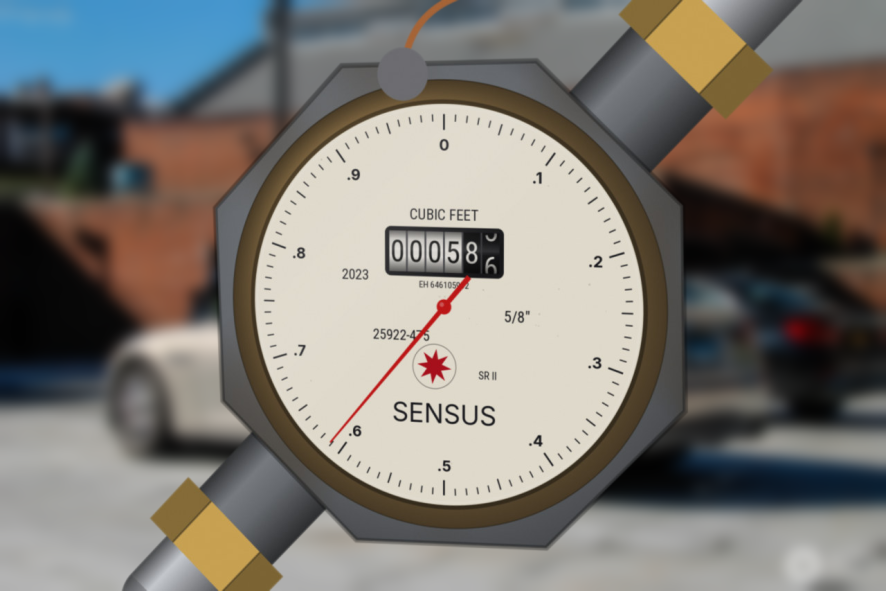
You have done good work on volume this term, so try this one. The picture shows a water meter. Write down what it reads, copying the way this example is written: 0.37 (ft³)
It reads 585.61 (ft³)
